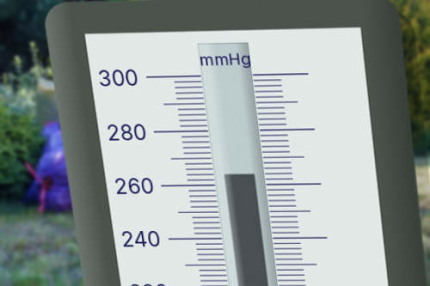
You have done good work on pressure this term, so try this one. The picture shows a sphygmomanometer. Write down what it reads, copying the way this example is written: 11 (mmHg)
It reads 264 (mmHg)
